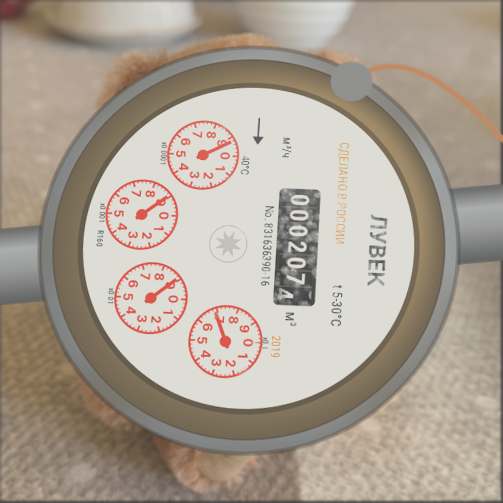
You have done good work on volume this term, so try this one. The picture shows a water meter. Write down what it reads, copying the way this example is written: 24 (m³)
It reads 2073.6889 (m³)
